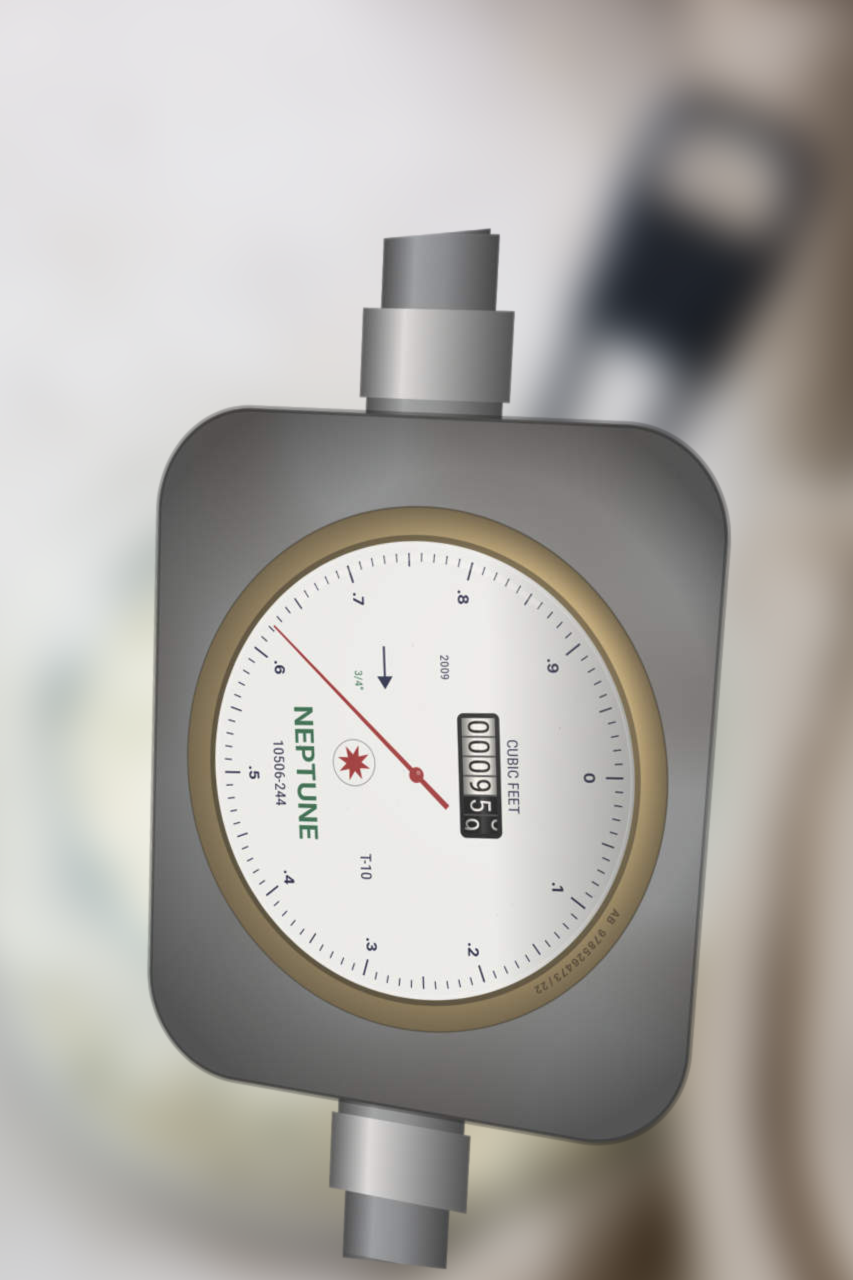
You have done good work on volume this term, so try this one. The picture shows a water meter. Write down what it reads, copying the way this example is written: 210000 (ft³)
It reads 958.62 (ft³)
